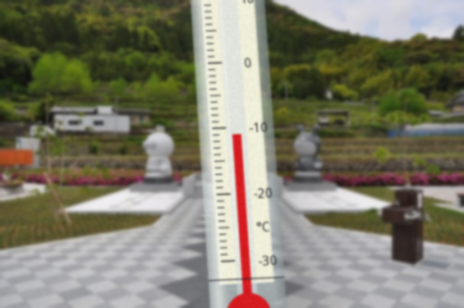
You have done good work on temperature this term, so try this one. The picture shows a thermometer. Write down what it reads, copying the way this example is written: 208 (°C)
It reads -11 (°C)
